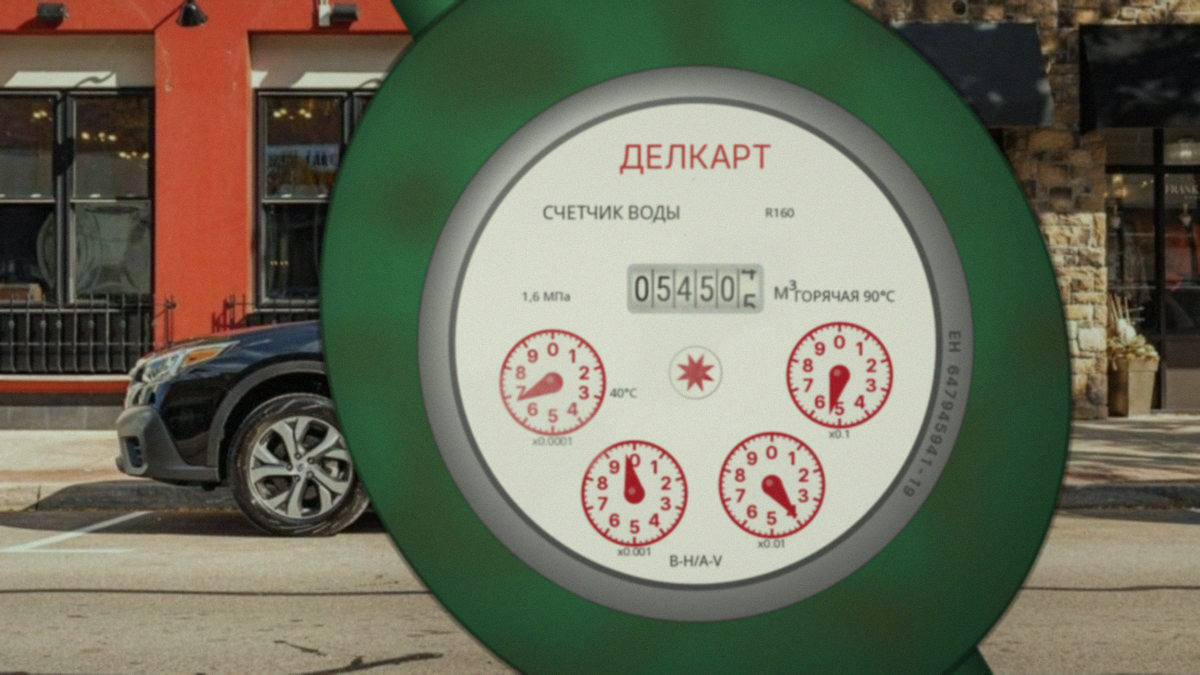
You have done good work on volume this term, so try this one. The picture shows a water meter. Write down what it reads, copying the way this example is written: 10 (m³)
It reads 54504.5396 (m³)
